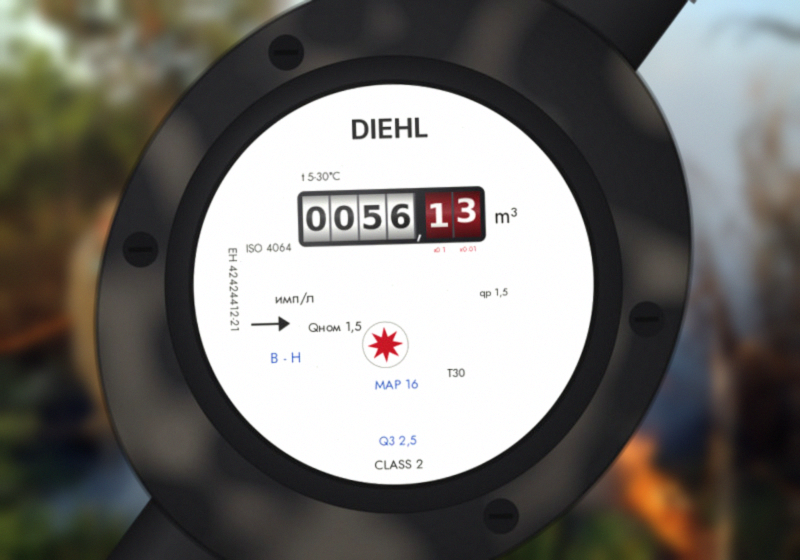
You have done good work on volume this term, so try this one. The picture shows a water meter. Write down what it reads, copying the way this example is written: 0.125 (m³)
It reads 56.13 (m³)
